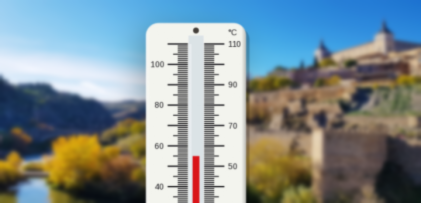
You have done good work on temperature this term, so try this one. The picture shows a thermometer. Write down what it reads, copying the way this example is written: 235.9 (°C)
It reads 55 (°C)
